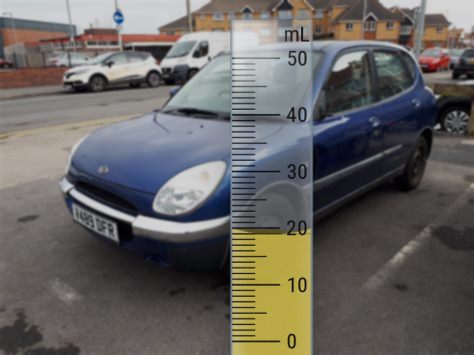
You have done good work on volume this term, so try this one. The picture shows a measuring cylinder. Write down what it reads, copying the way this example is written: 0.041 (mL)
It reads 19 (mL)
